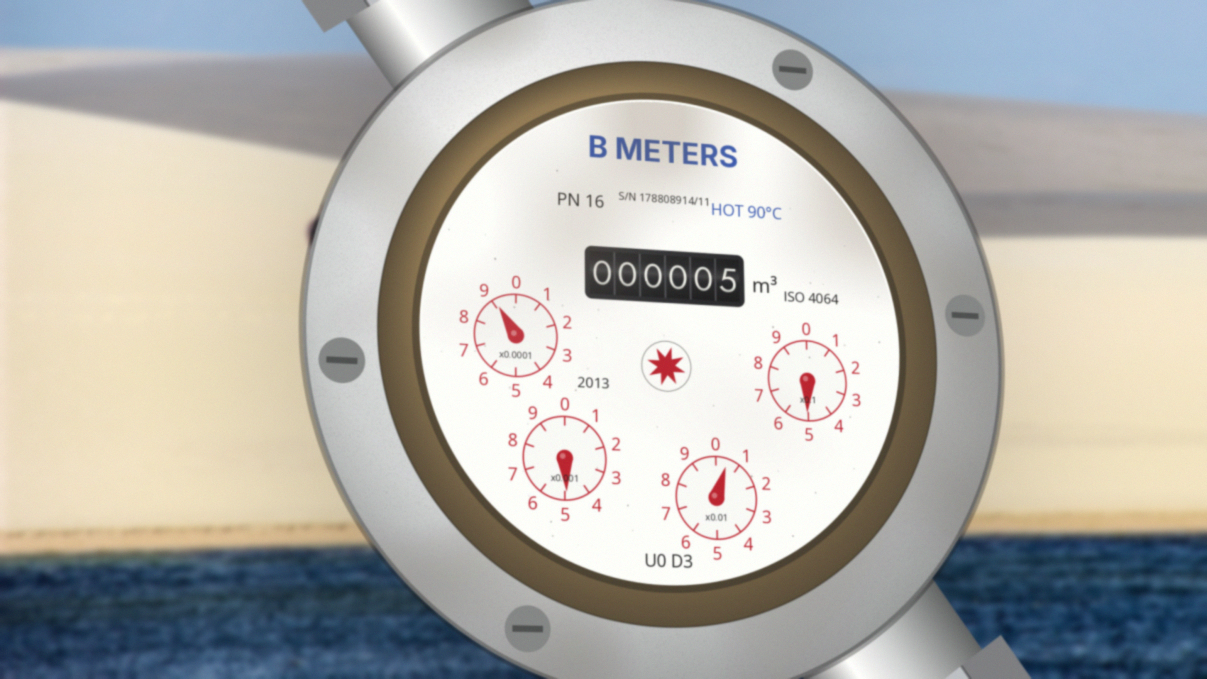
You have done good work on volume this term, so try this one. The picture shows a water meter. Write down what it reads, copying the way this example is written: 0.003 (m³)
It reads 5.5049 (m³)
